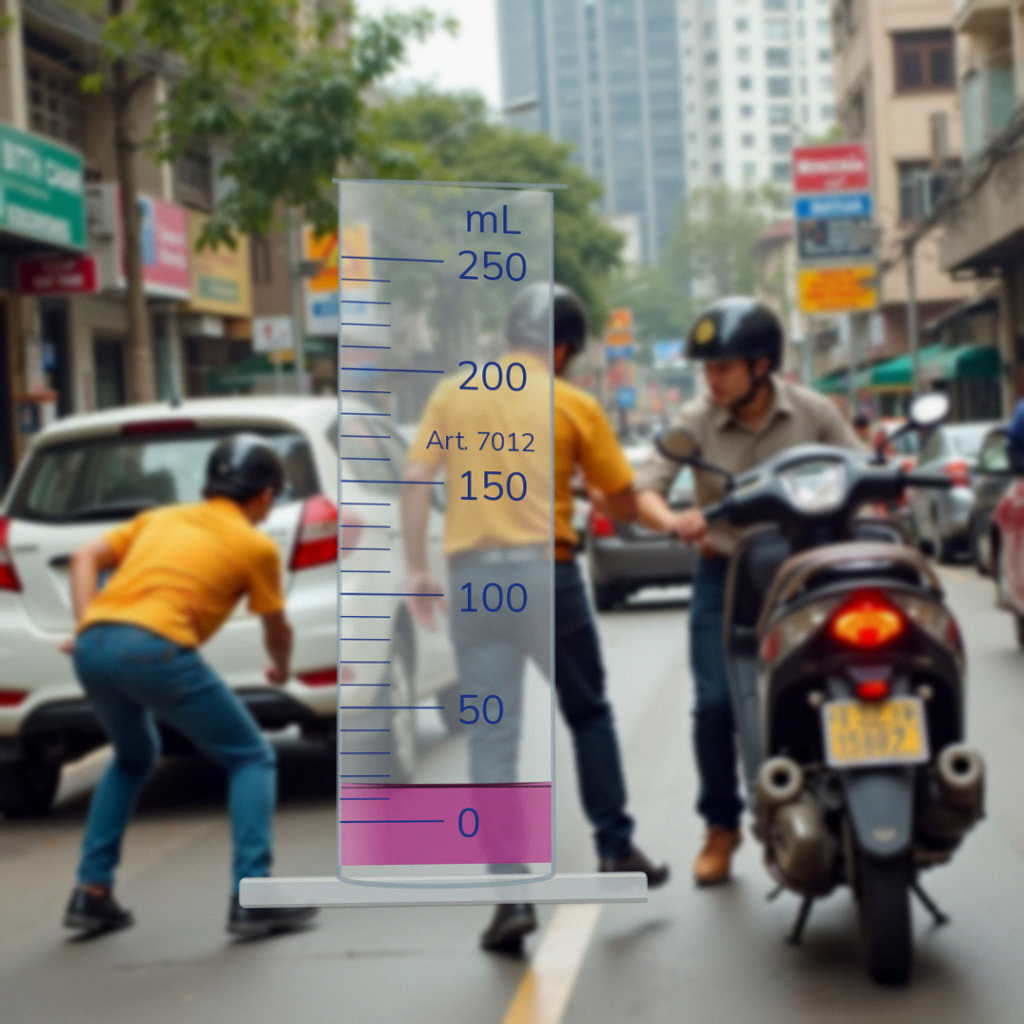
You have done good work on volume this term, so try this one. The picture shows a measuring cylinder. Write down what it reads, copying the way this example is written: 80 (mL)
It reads 15 (mL)
